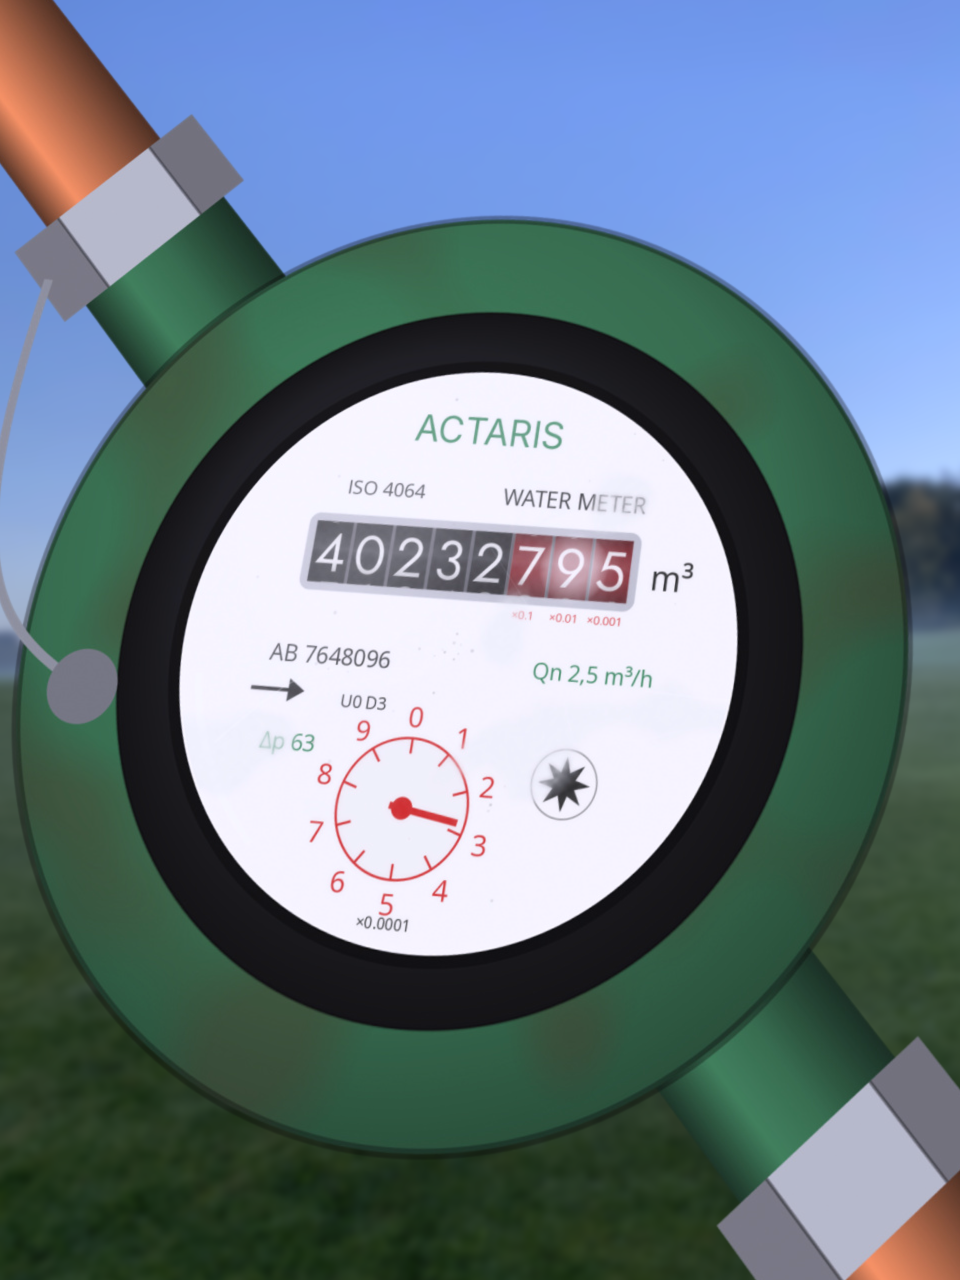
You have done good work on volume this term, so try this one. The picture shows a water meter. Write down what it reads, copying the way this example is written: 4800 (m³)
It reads 40232.7952 (m³)
